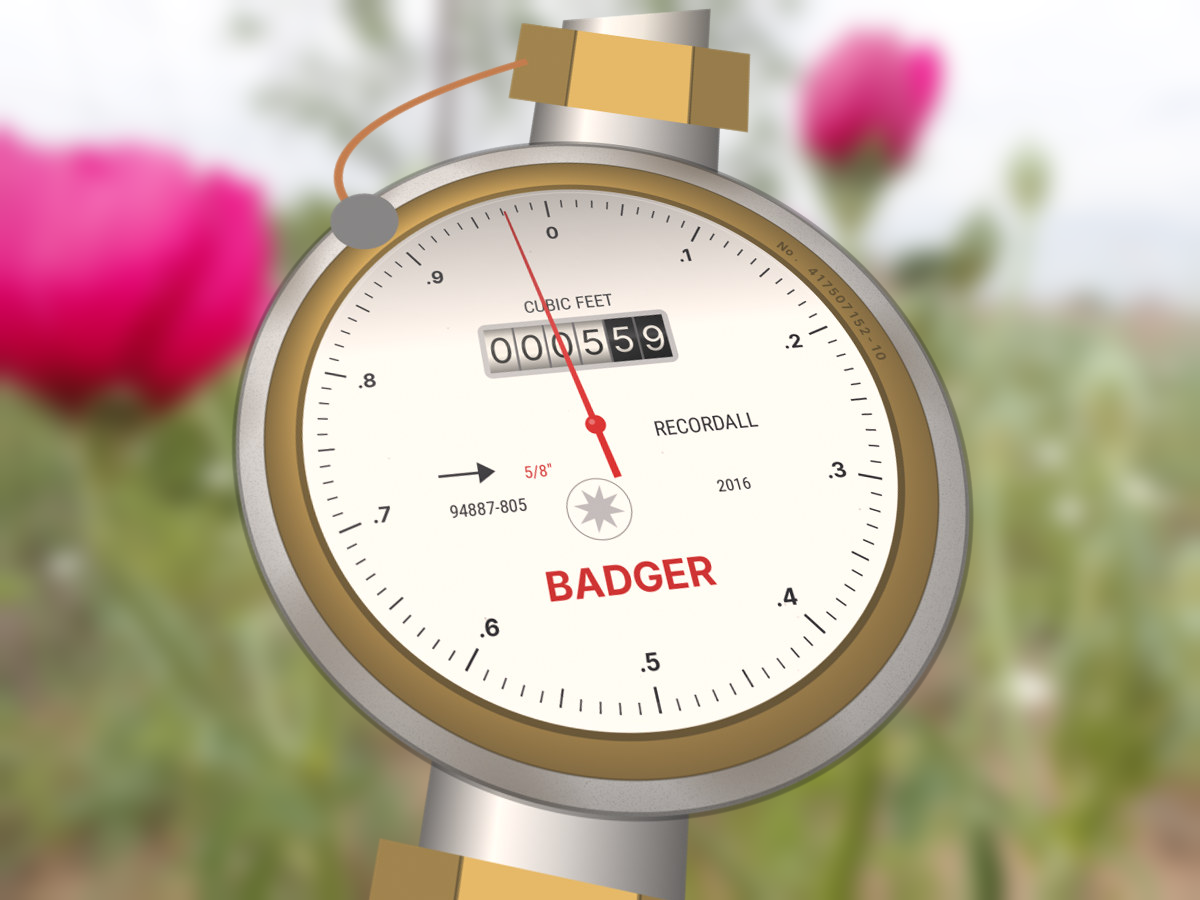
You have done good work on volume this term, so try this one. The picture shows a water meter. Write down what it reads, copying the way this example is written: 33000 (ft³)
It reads 558.97 (ft³)
